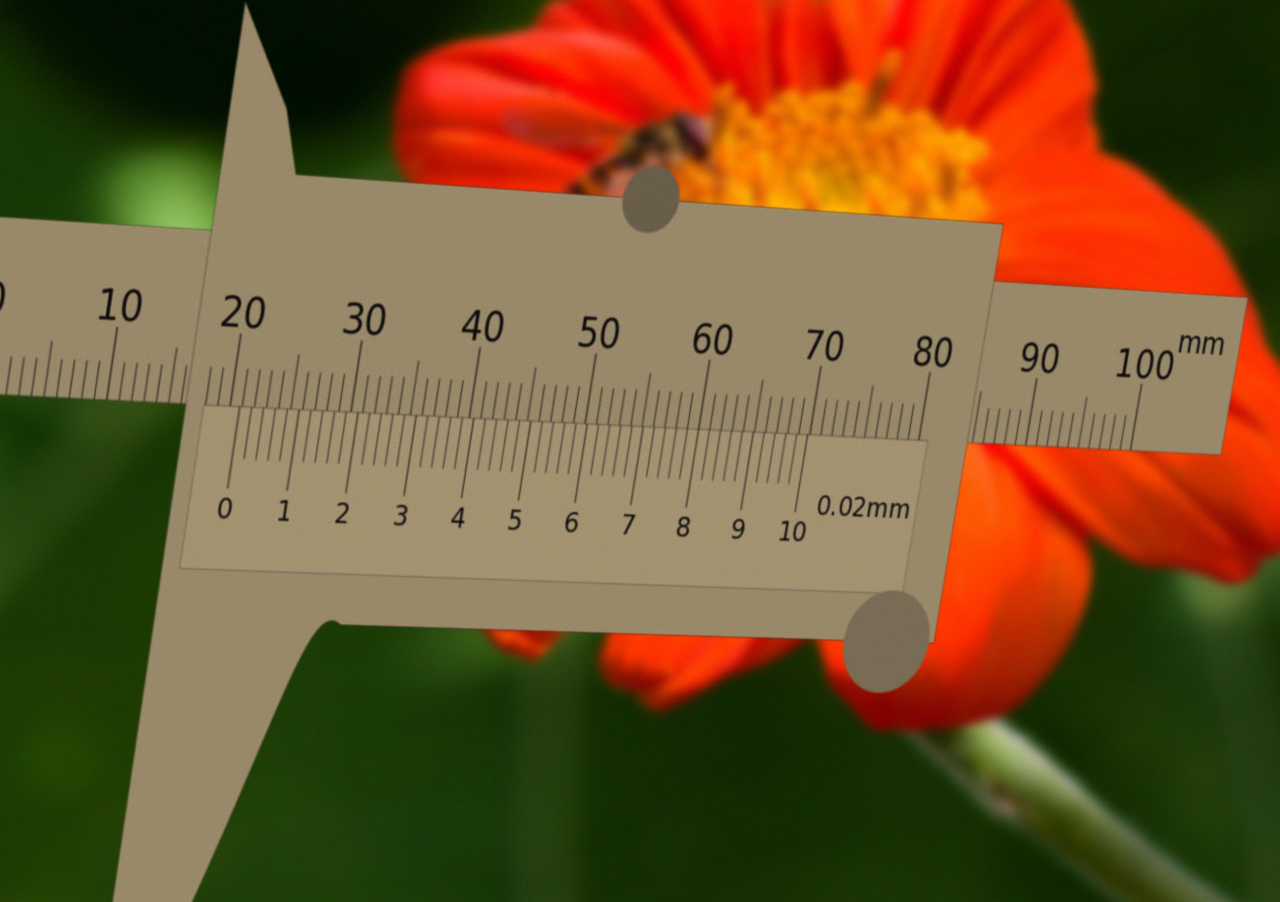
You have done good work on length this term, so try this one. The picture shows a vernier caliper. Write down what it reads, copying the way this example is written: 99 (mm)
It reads 20.8 (mm)
